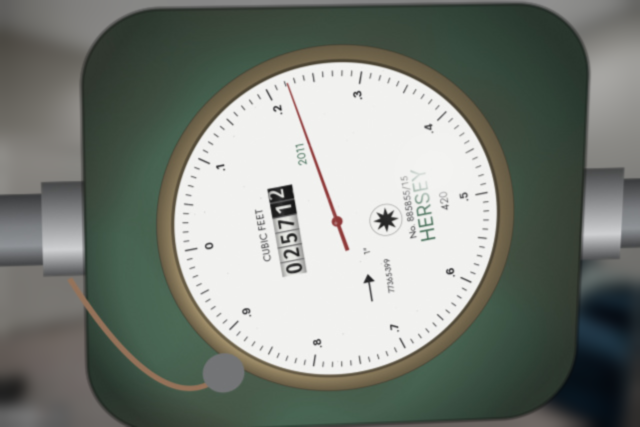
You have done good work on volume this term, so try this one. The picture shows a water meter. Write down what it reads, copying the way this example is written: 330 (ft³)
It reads 25712.22 (ft³)
